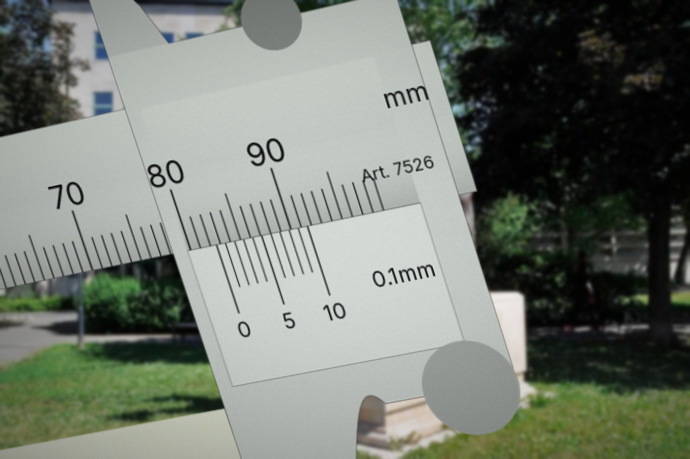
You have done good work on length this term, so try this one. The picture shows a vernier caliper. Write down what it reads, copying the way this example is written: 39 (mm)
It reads 82.6 (mm)
